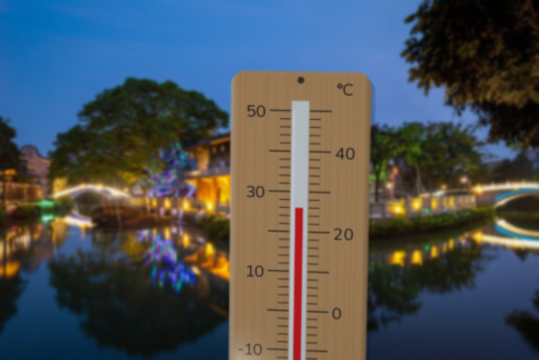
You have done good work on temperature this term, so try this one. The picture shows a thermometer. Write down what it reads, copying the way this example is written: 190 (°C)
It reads 26 (°C)
